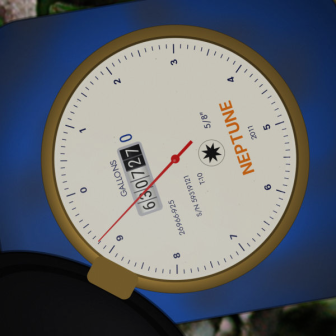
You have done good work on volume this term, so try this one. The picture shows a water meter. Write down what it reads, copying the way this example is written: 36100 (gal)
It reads 6307269.2 (gal)
